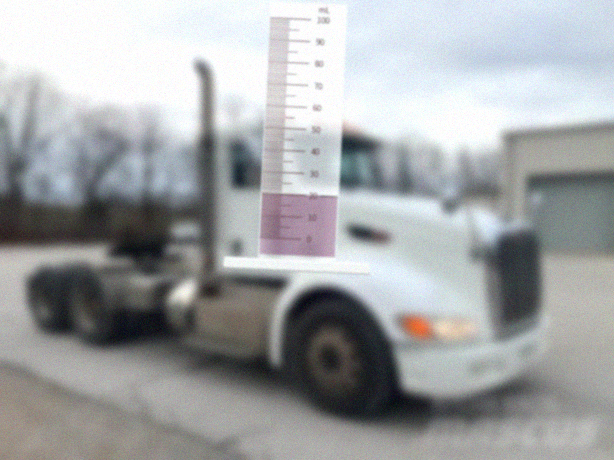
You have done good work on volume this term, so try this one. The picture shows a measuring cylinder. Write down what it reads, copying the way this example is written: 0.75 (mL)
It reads 20 (mL)
